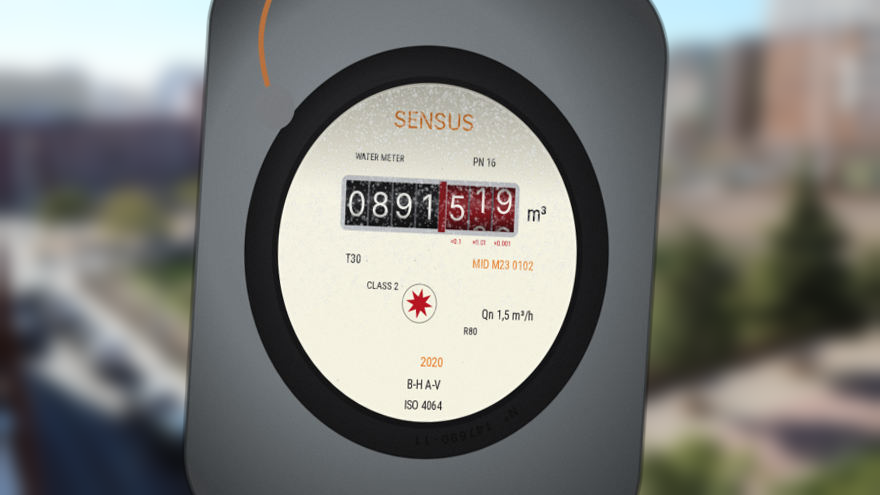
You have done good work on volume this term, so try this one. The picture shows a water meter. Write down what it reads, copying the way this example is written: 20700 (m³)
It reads 891.519 (m³)
